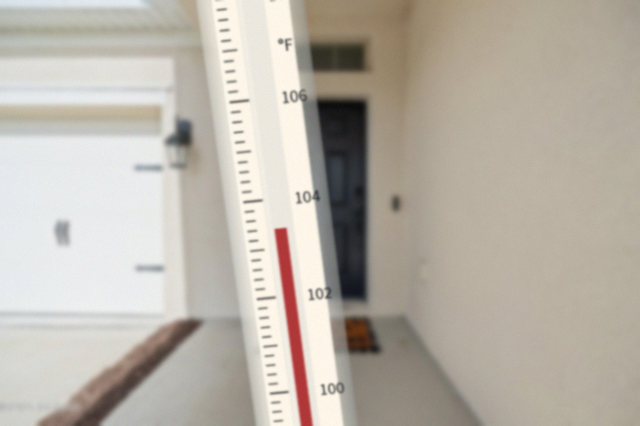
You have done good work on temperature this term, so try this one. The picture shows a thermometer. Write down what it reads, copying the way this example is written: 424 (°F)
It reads 103.4 (°F)
